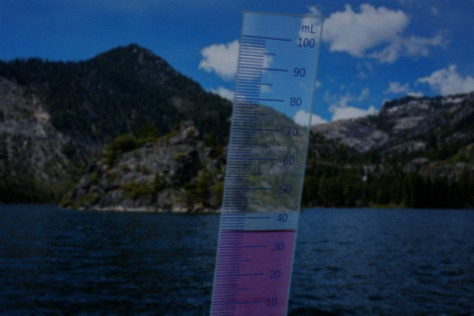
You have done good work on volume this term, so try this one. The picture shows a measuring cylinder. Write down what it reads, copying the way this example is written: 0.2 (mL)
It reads 35 (mL)
